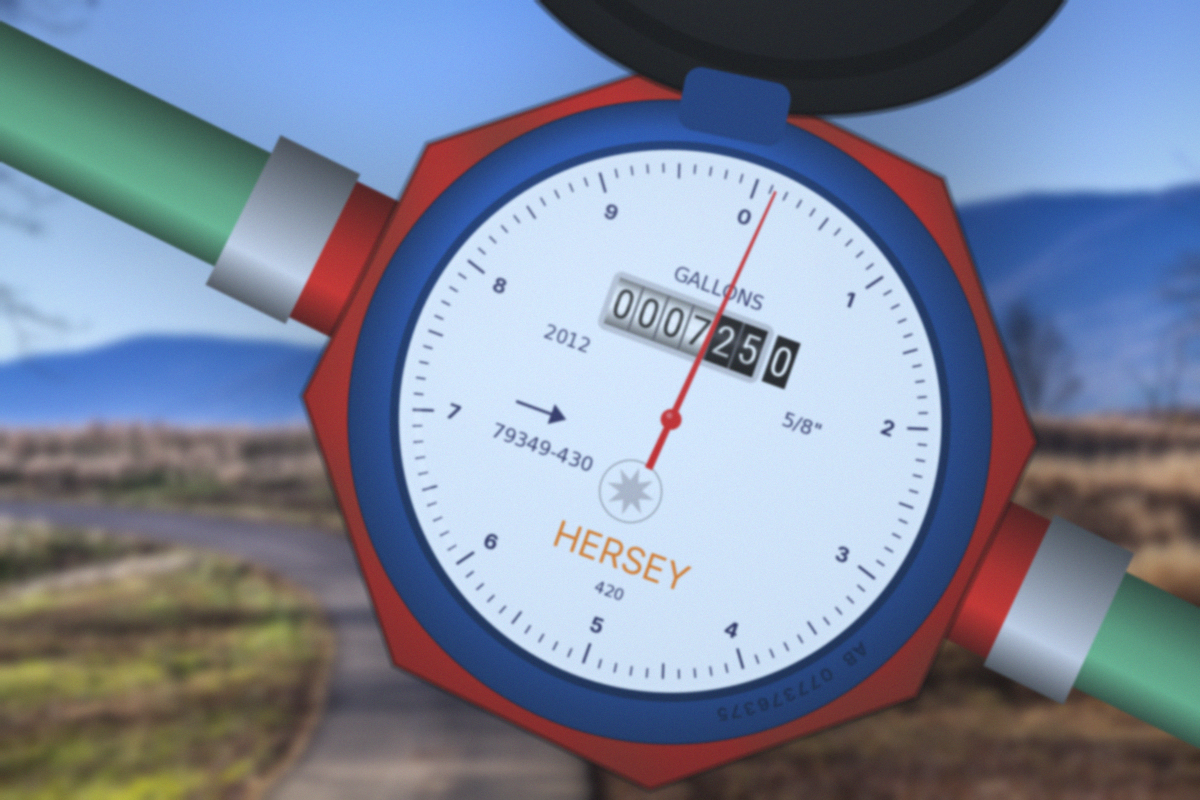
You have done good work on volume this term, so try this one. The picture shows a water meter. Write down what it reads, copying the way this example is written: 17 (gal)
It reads 7250.1 (gal)
